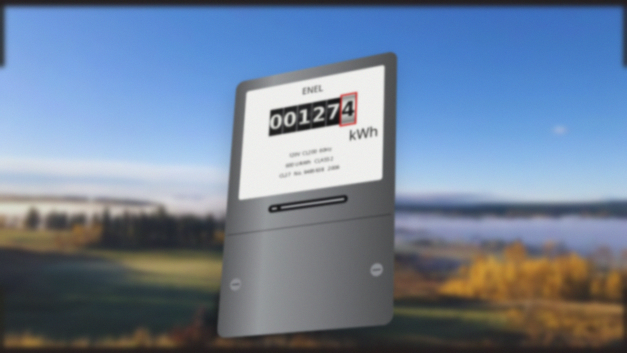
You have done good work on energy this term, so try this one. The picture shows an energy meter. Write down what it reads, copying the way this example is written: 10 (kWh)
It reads 127.4 (kWh)
